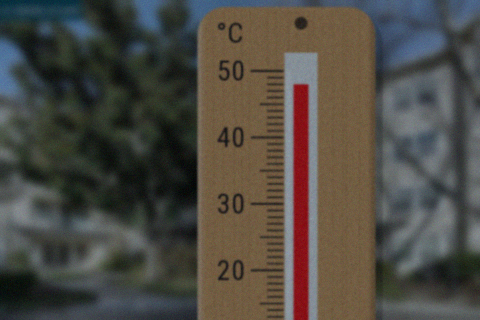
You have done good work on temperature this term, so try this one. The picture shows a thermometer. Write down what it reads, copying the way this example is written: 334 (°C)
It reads 48 (°C)
